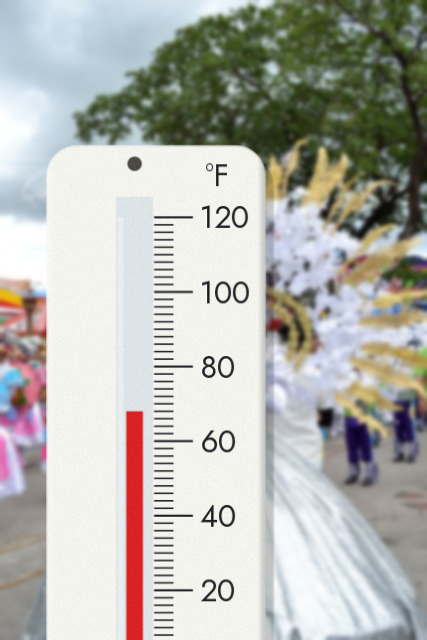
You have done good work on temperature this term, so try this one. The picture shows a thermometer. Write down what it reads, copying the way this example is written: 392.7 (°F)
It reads 68 (°F)
